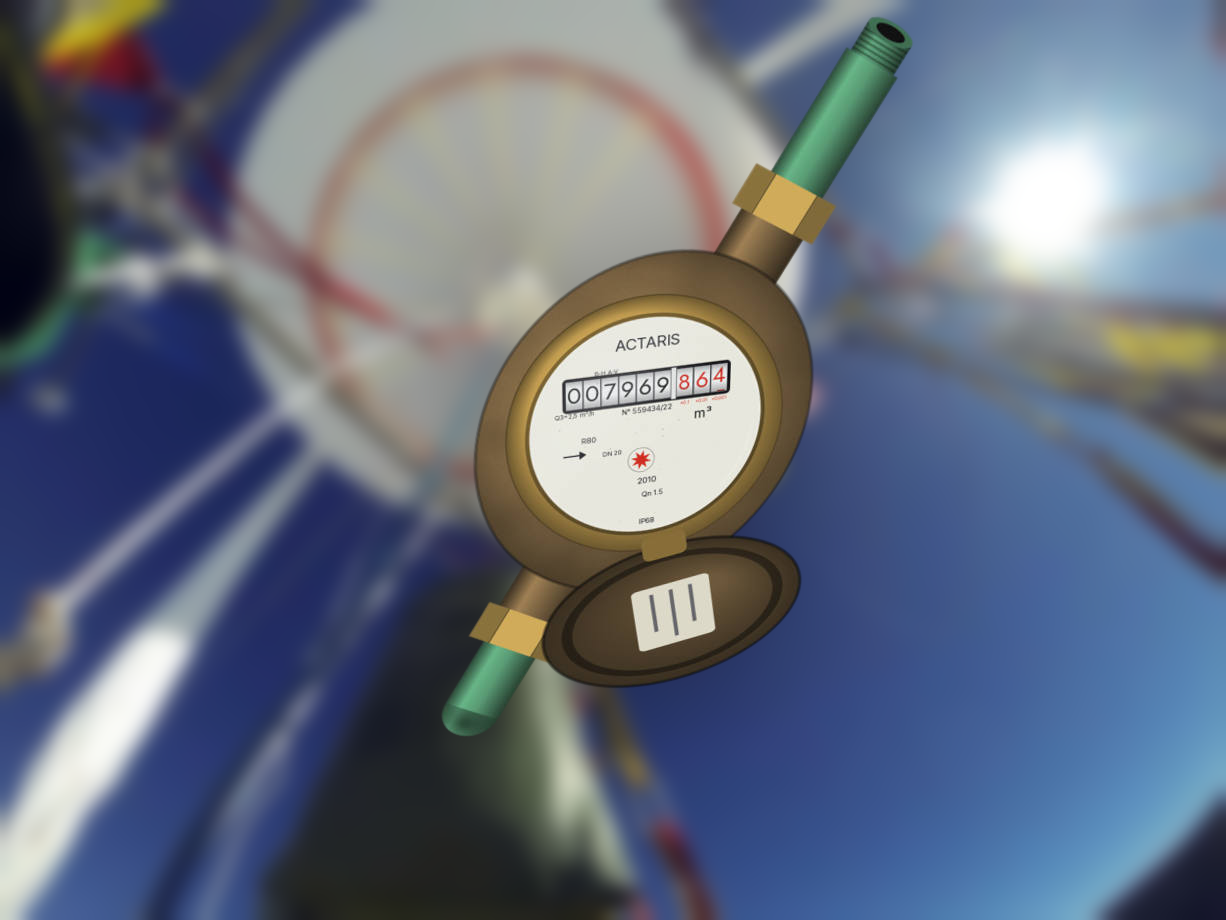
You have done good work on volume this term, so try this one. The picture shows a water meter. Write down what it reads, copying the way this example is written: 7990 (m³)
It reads 7969.864 (m³)
